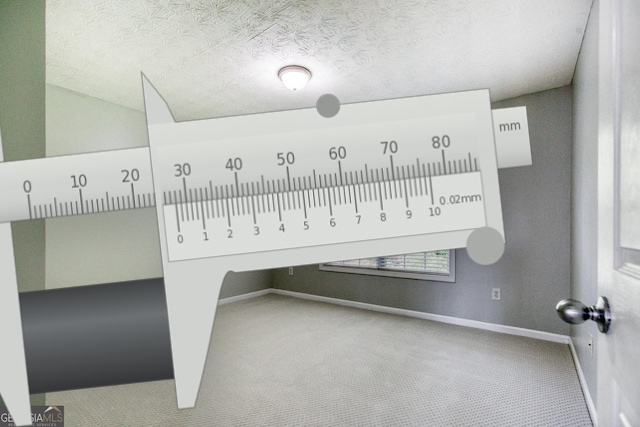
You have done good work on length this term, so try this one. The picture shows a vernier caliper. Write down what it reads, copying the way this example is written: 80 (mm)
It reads 28.0 (mm)
